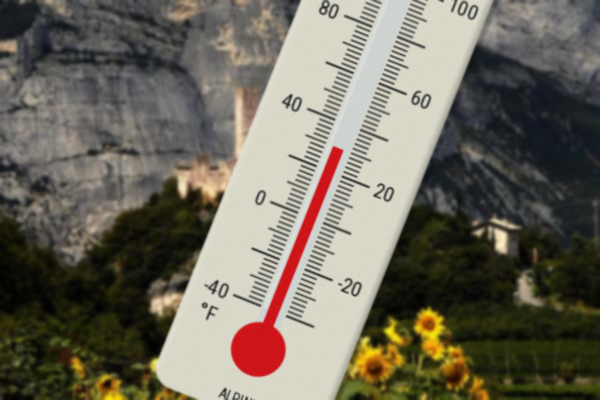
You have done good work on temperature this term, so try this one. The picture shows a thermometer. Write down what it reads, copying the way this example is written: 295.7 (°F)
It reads 30 (°F)
